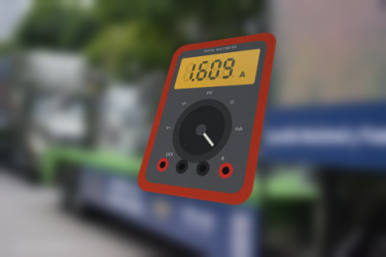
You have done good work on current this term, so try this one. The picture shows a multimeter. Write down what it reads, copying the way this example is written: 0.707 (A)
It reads 1.609 (A)
